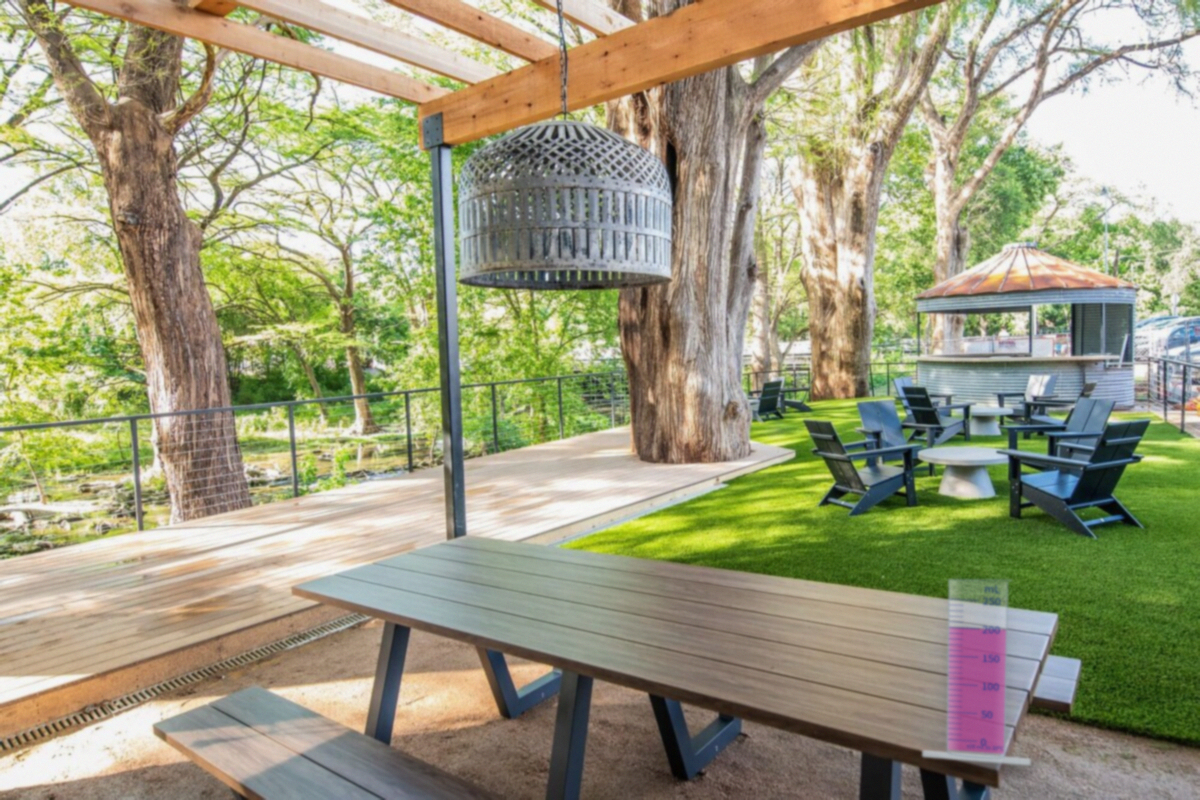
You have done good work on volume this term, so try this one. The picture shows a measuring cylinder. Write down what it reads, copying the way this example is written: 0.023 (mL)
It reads 200 (mL)
